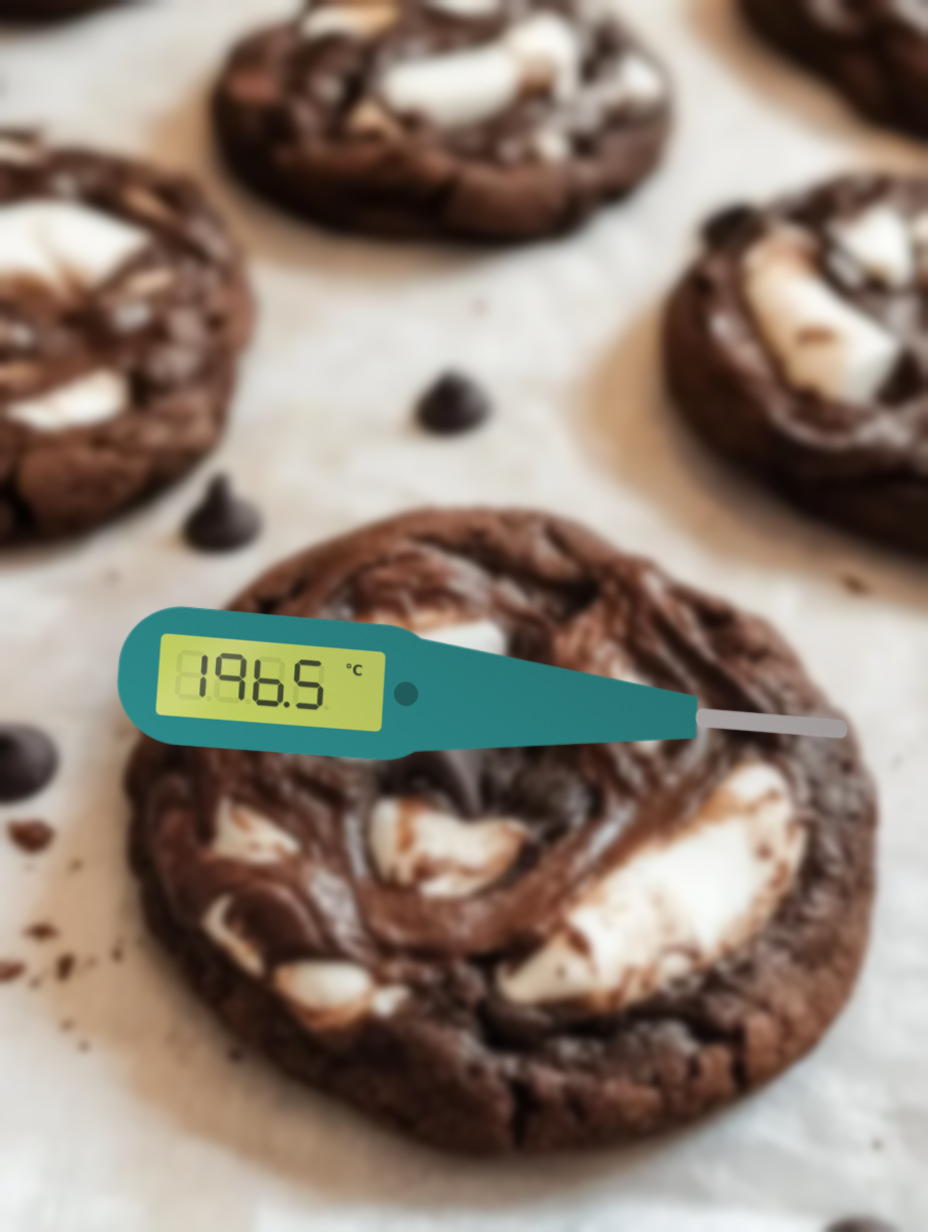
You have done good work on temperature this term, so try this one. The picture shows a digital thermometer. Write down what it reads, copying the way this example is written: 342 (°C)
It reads 196.5 (°C)
